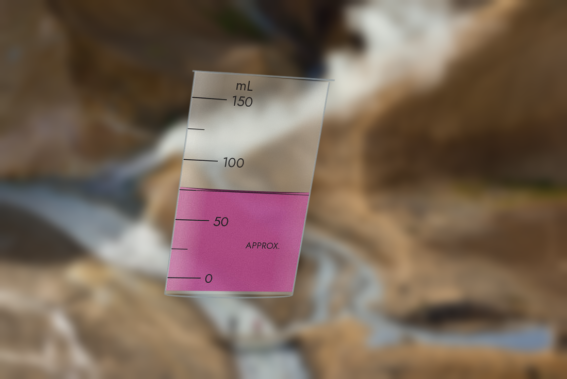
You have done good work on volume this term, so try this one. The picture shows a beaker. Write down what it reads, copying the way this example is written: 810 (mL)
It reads 75 (mL)
